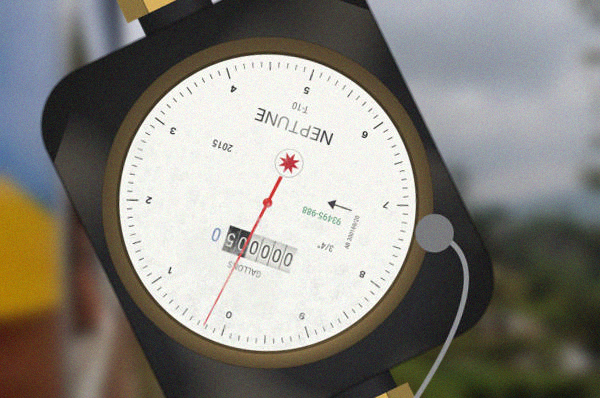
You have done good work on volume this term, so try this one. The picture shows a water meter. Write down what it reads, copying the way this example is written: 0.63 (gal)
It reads 50.2 (gal)
